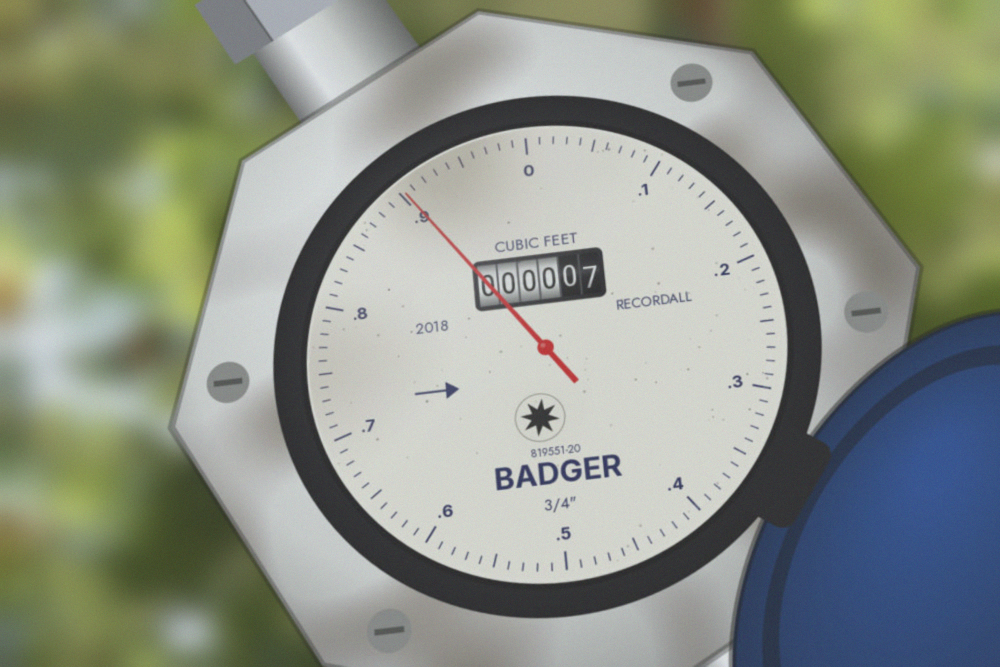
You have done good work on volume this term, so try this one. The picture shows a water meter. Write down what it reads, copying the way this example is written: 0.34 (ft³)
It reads 6.90 (ft³)
